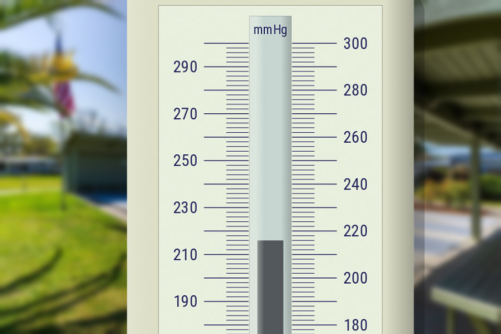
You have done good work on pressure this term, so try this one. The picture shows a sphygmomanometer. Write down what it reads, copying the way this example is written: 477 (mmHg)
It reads 216 (mmHg)
